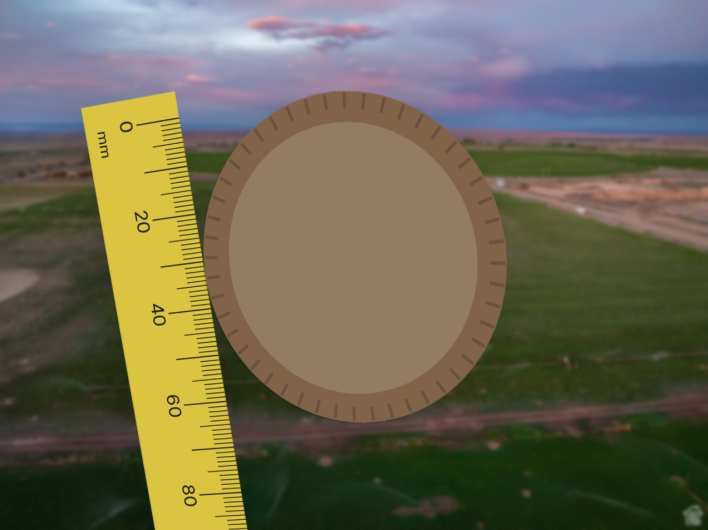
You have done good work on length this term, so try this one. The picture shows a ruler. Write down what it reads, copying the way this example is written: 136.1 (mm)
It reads 67 (mm)
